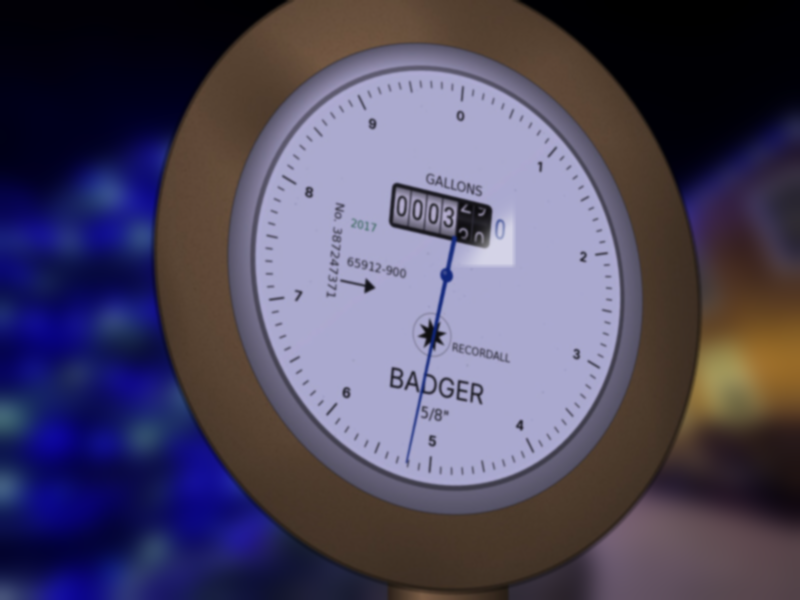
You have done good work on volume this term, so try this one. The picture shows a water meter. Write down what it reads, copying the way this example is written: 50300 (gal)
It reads 3295.2 (gal)
